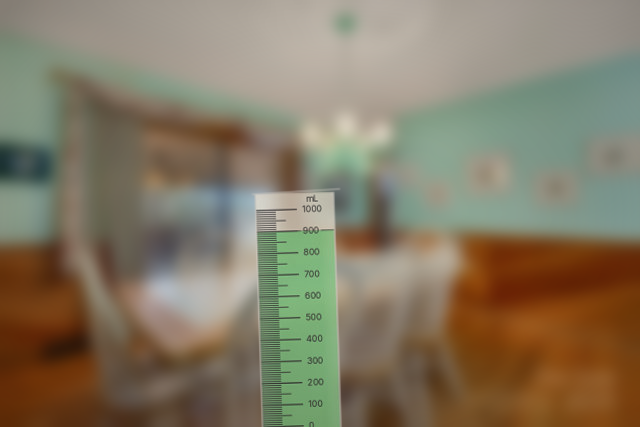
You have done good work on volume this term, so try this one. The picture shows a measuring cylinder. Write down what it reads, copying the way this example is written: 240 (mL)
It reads 900 (mL)
